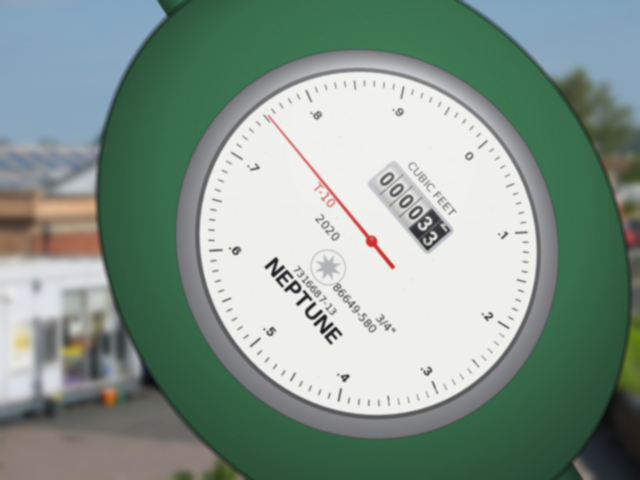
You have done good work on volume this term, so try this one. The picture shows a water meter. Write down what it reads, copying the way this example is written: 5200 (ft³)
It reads 32.75 (ft³)
